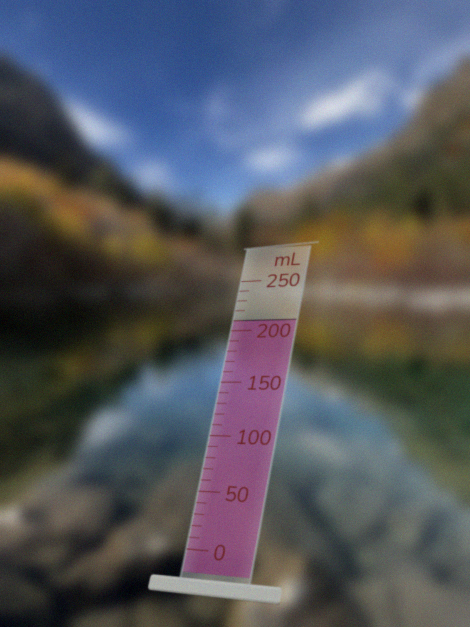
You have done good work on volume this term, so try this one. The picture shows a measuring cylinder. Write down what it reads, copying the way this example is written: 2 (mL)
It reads 210 (mL)
